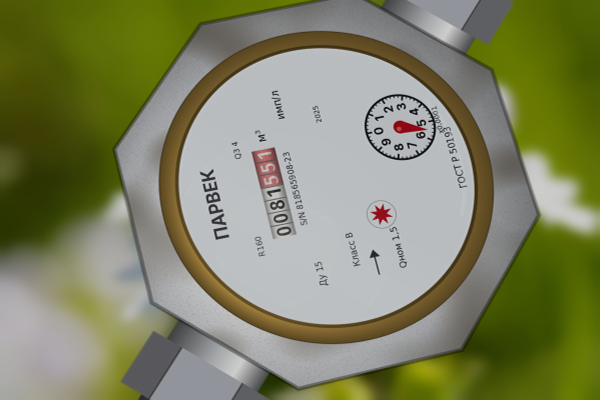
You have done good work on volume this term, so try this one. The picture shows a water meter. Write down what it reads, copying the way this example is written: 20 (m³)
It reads 81.5515 (m³)
